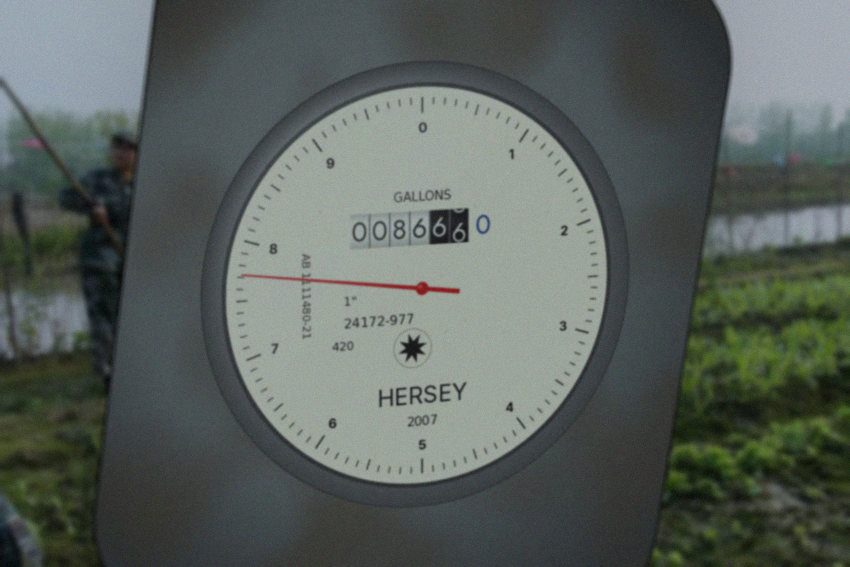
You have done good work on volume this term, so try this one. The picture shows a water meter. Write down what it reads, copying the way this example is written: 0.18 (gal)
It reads 86657.7 (gal)
